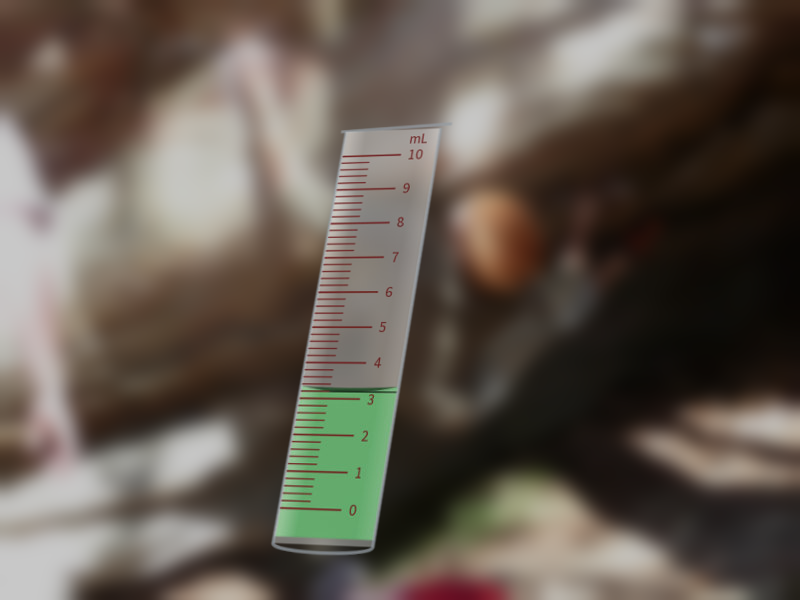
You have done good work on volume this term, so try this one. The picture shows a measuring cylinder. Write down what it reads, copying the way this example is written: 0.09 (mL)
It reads 3.2 (mL)
